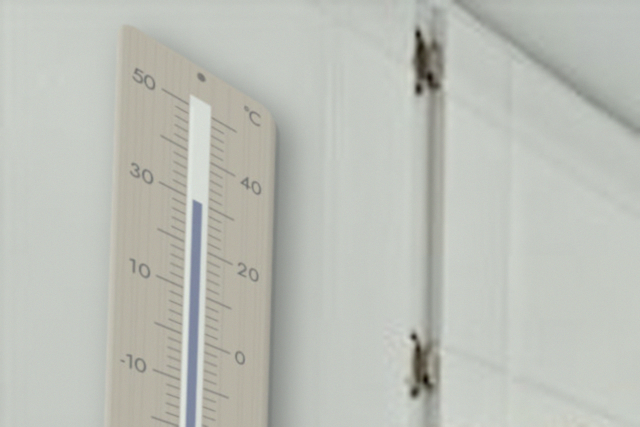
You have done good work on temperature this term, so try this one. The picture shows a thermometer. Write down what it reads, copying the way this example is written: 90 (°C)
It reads 30 (°C)
